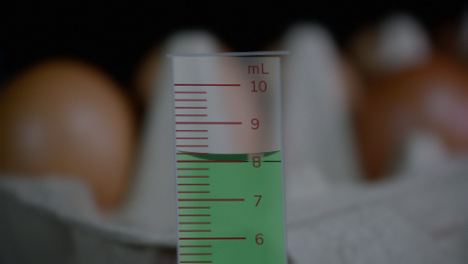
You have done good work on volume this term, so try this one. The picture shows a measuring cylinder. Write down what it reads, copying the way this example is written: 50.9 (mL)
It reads 8 (mL)
